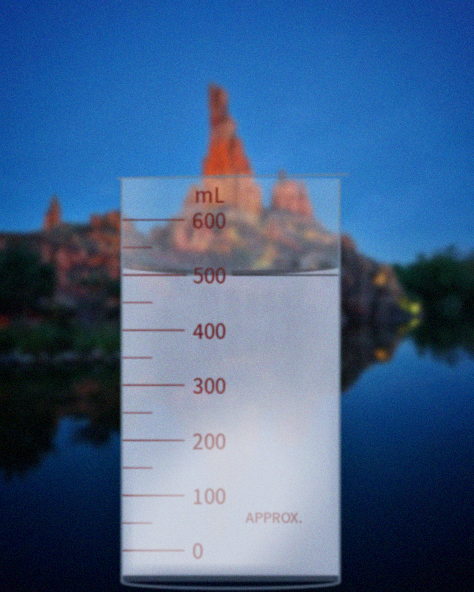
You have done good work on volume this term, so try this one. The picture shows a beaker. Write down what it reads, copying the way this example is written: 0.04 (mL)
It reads 500 (mL)
